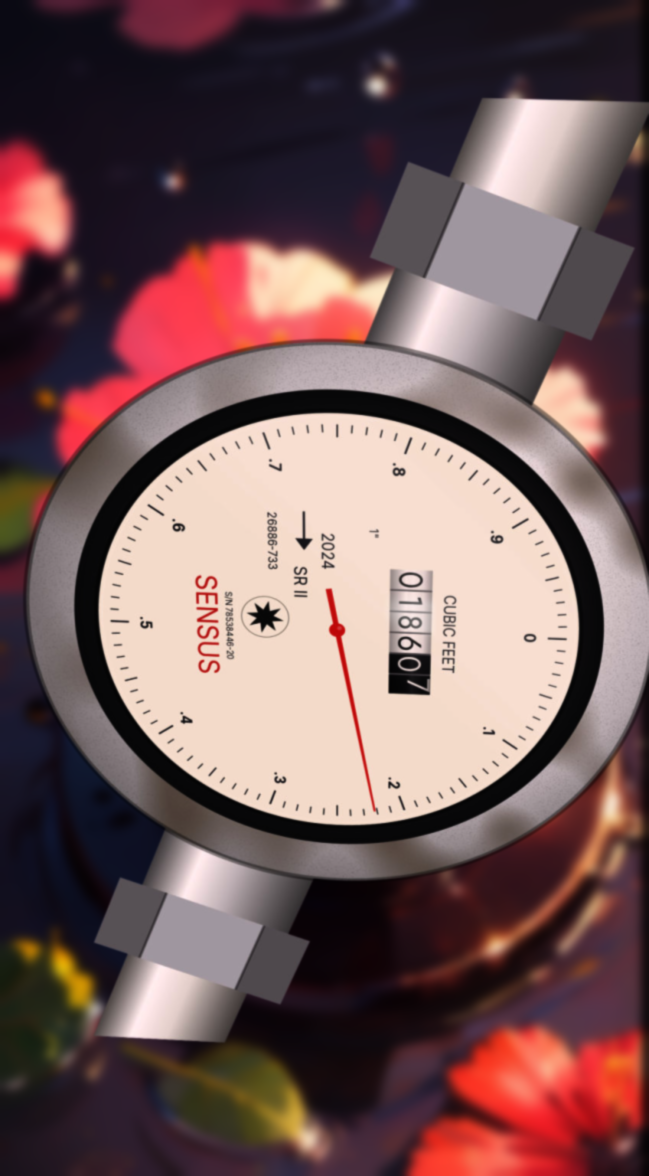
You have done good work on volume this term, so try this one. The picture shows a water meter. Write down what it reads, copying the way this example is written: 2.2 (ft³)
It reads 18607.22 (ft³)
